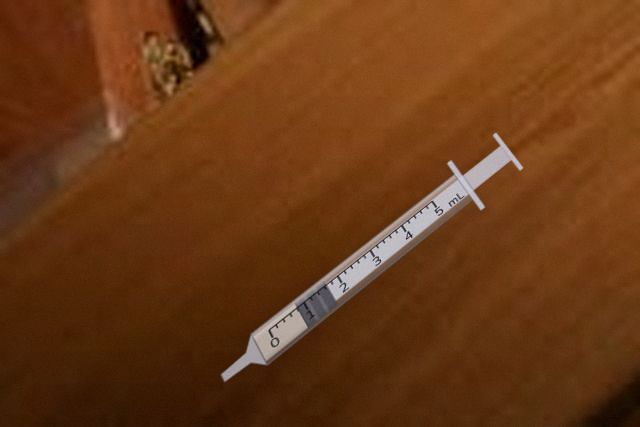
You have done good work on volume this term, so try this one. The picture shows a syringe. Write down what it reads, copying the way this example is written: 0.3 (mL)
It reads 0.8 (mL)
